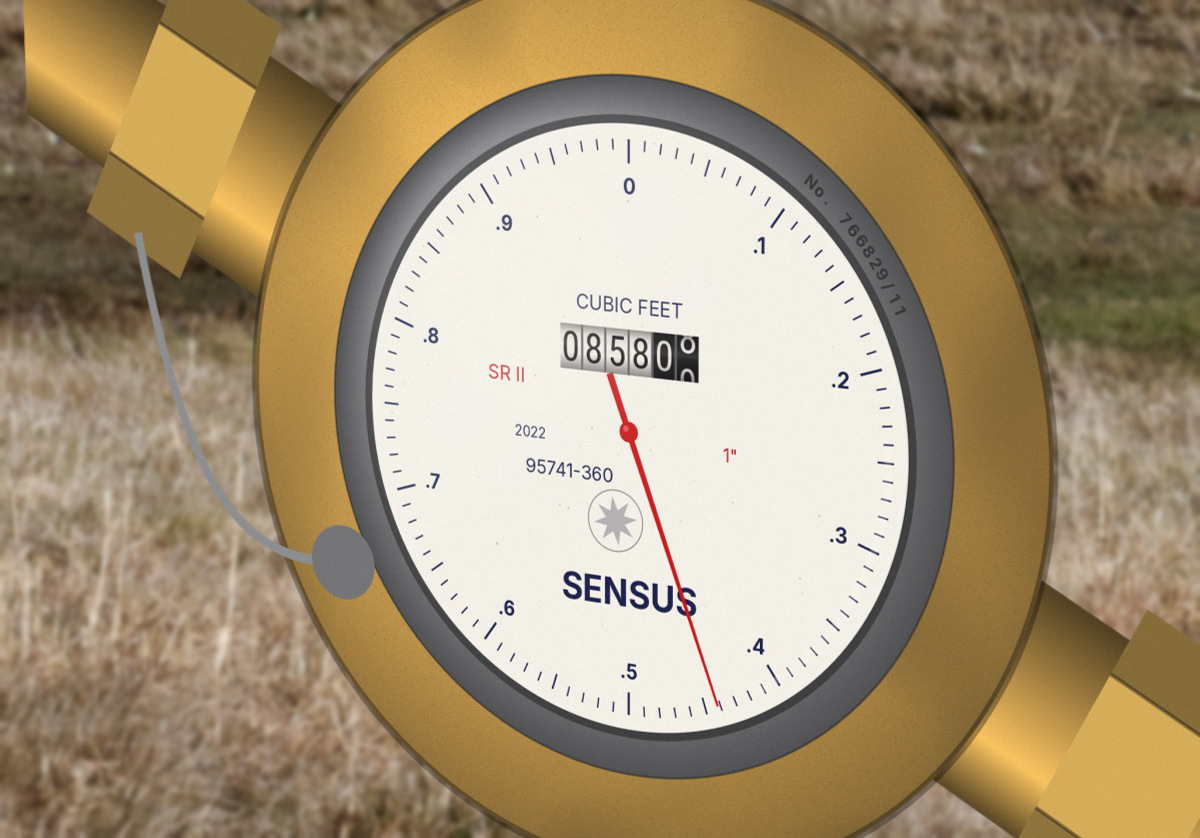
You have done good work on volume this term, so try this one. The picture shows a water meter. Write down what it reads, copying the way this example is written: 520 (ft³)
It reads 85808.44 (ft³)
